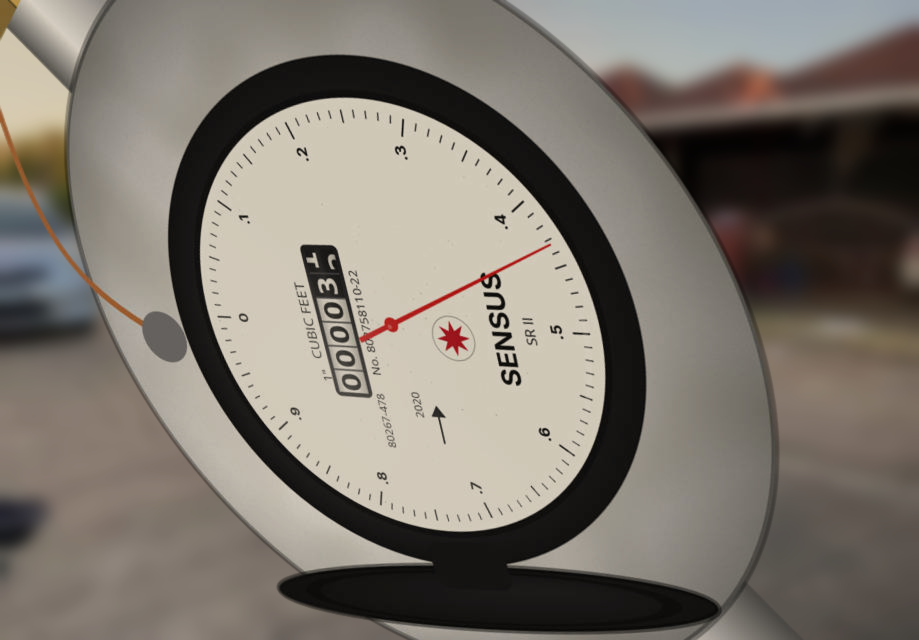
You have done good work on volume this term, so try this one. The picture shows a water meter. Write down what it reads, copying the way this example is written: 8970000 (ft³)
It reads 31.43 (ft³)
